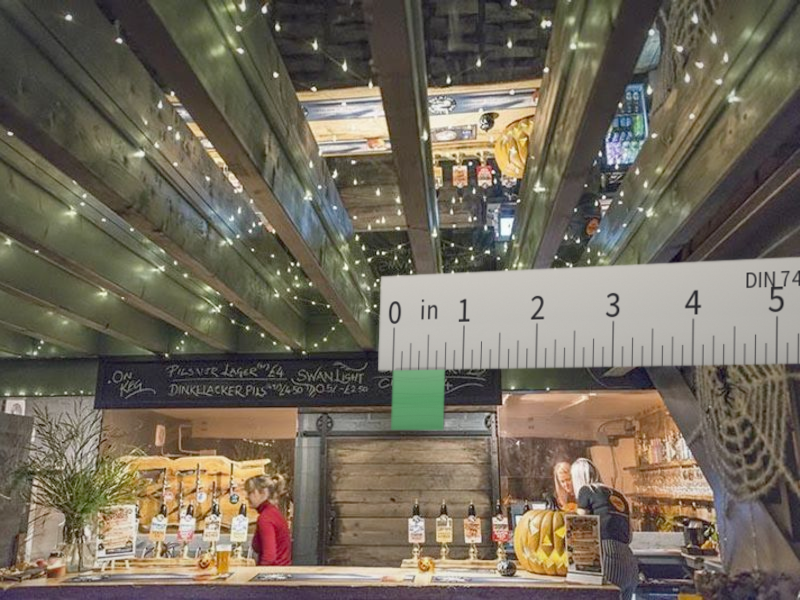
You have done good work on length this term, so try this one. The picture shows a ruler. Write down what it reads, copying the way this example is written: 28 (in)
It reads 0.75 (in)
